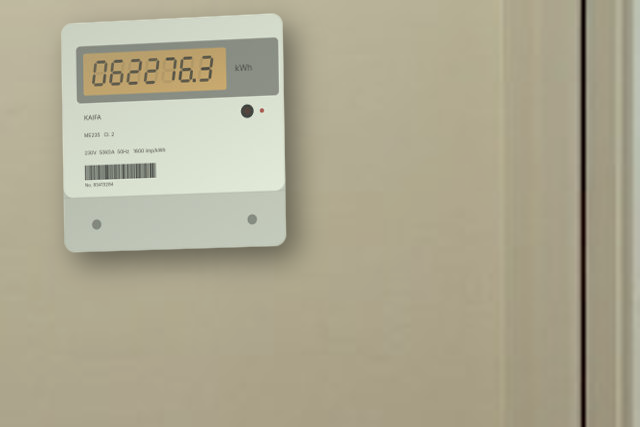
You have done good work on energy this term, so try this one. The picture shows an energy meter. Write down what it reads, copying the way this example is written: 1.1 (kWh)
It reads 62276.3 (kWh)
